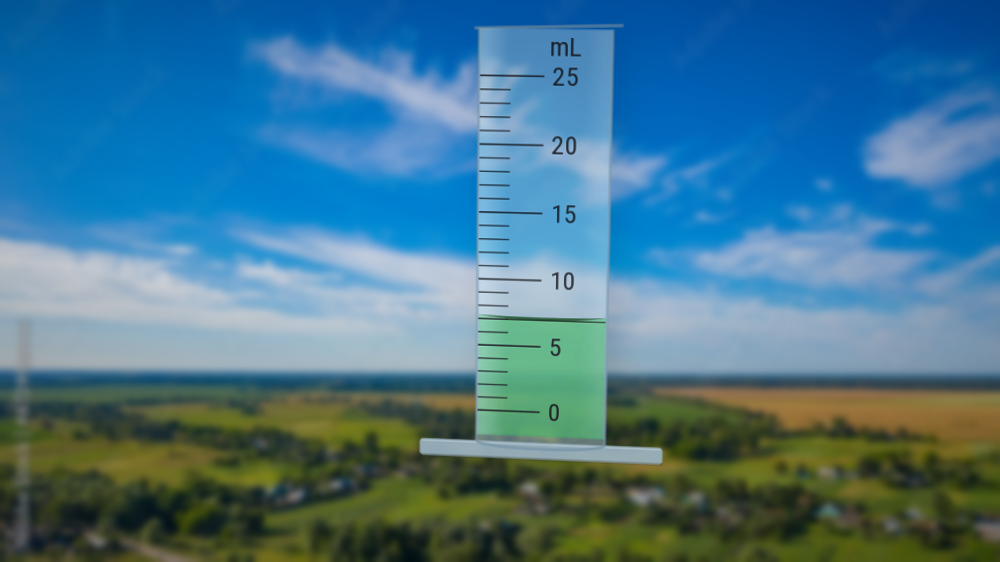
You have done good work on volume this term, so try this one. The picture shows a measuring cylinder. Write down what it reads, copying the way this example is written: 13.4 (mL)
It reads 7 (mL)
